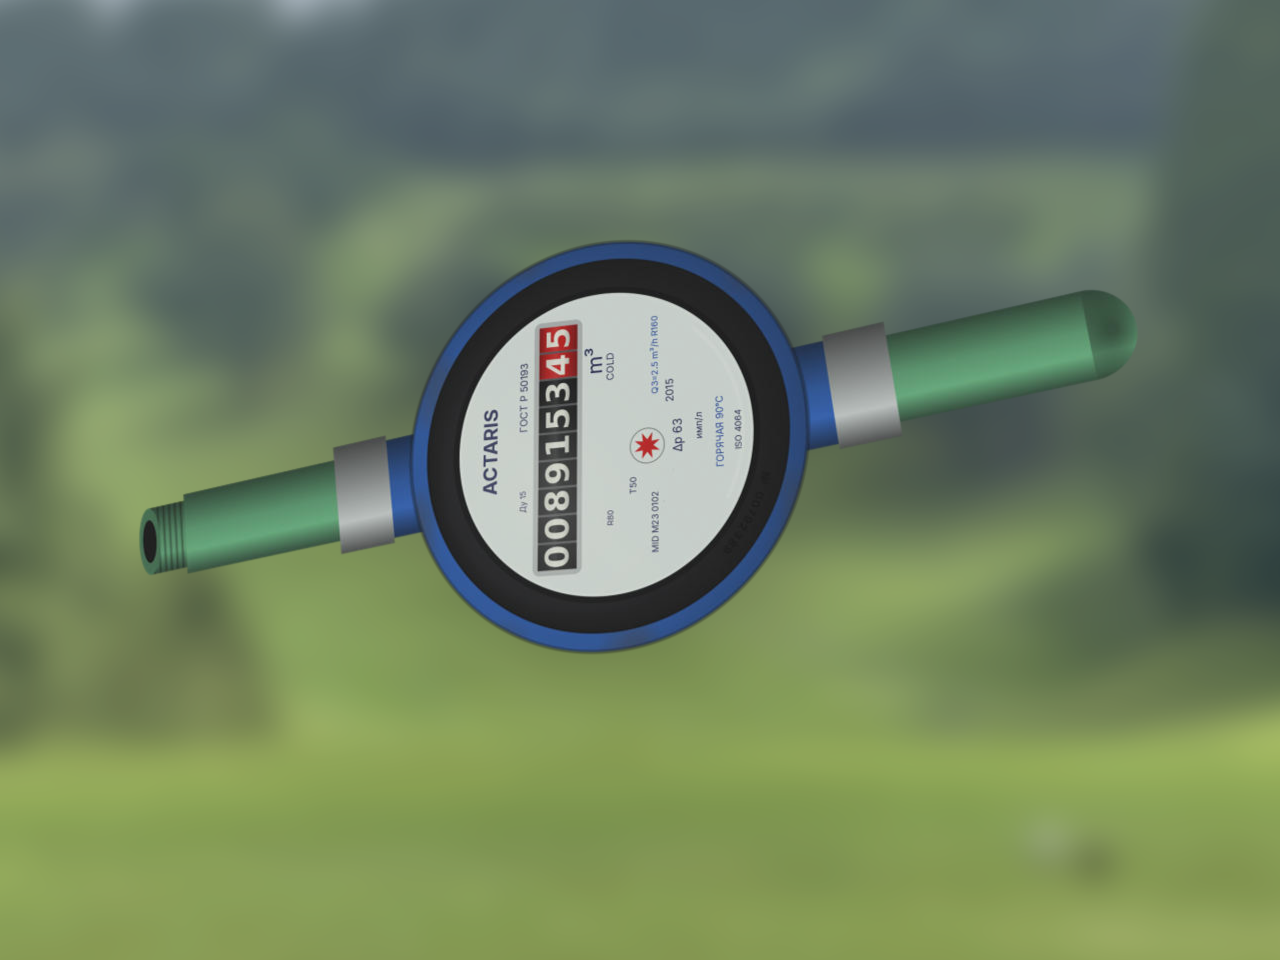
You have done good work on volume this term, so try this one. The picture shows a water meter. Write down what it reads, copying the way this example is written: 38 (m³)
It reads 89153.45 (m³)
